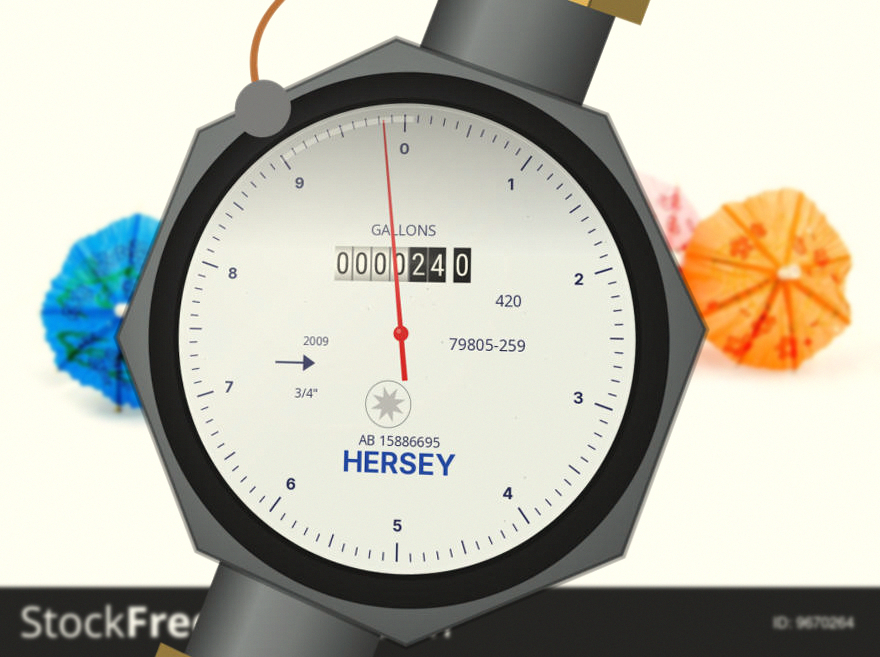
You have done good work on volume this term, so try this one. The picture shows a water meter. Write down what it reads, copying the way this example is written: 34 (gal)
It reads 239.8 (gal)
